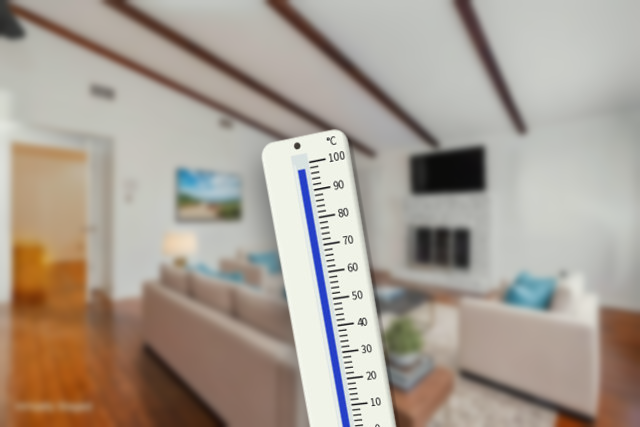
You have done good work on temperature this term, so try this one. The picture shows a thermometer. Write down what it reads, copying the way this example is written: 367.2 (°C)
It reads 98 (°C)
